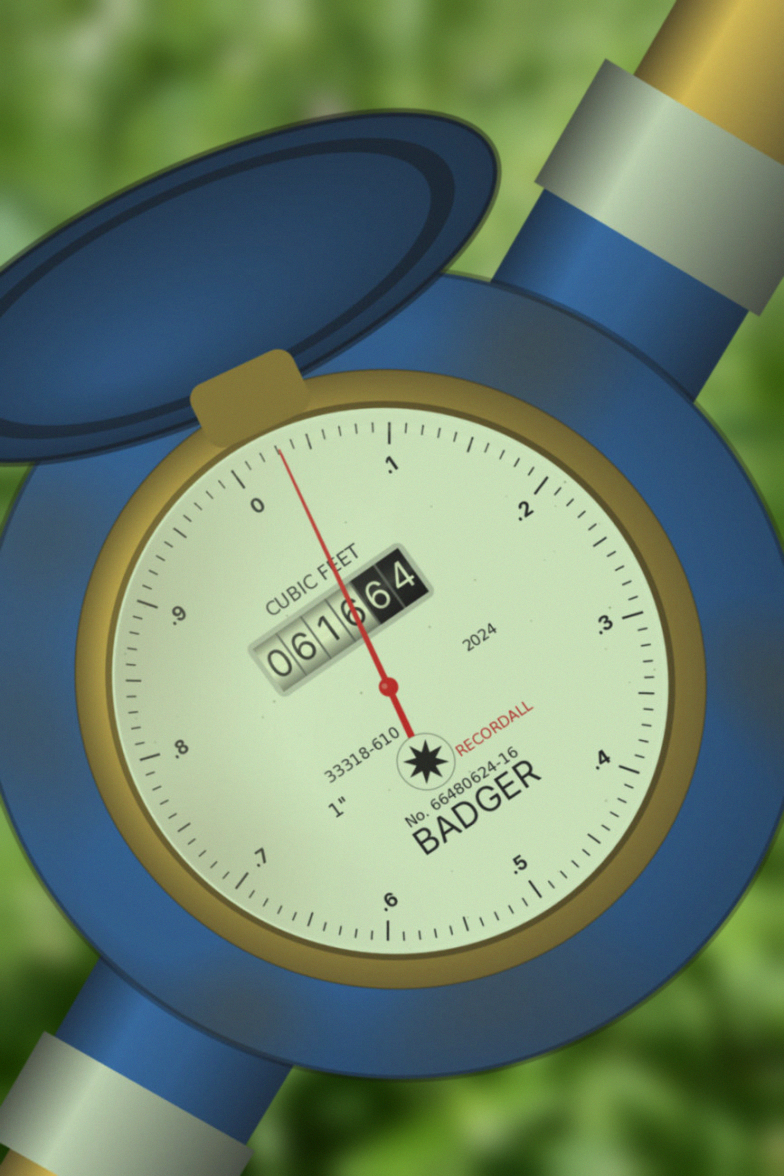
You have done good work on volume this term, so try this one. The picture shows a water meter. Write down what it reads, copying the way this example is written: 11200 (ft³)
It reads 61664.03 (ft³)
